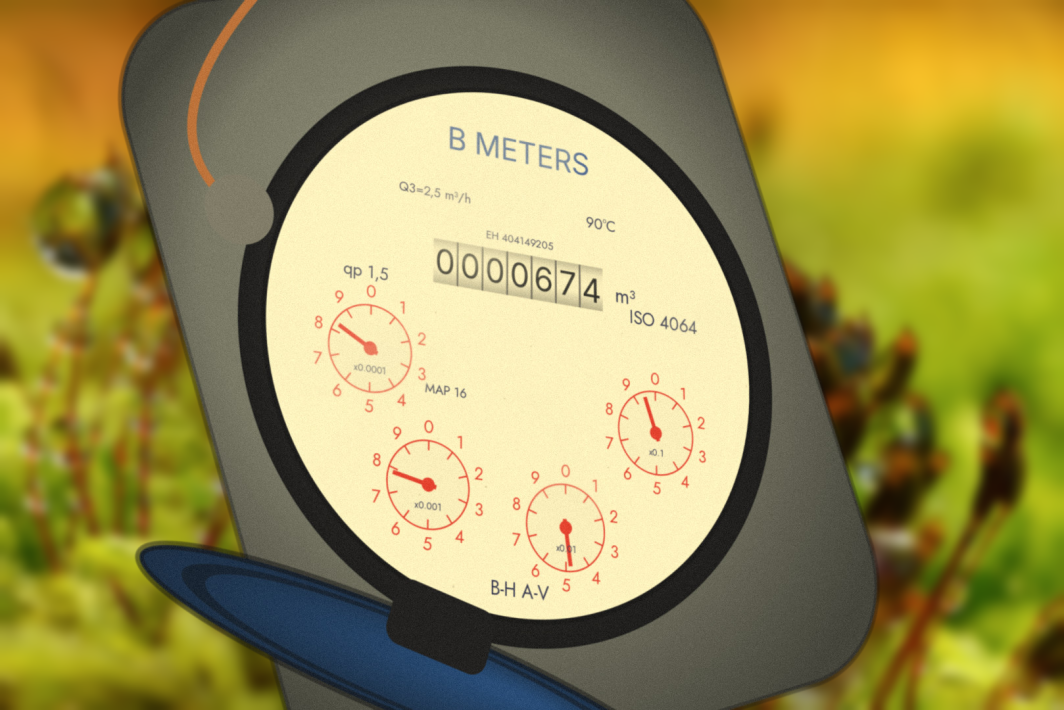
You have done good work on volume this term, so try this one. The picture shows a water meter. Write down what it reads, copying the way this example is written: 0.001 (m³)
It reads 673.9478 (m³)
